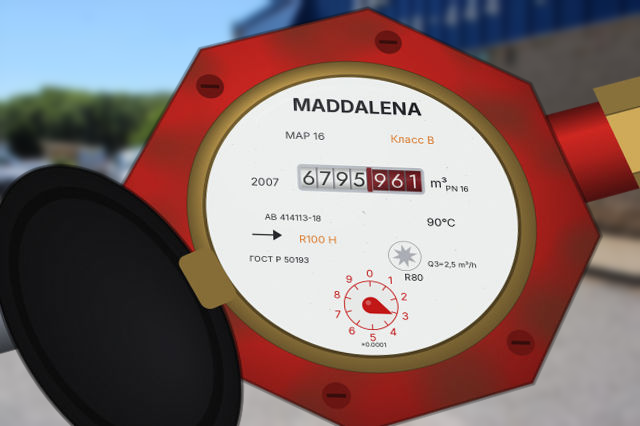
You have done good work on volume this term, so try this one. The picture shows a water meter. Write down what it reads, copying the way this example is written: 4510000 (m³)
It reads 6795.9613 (m³)
